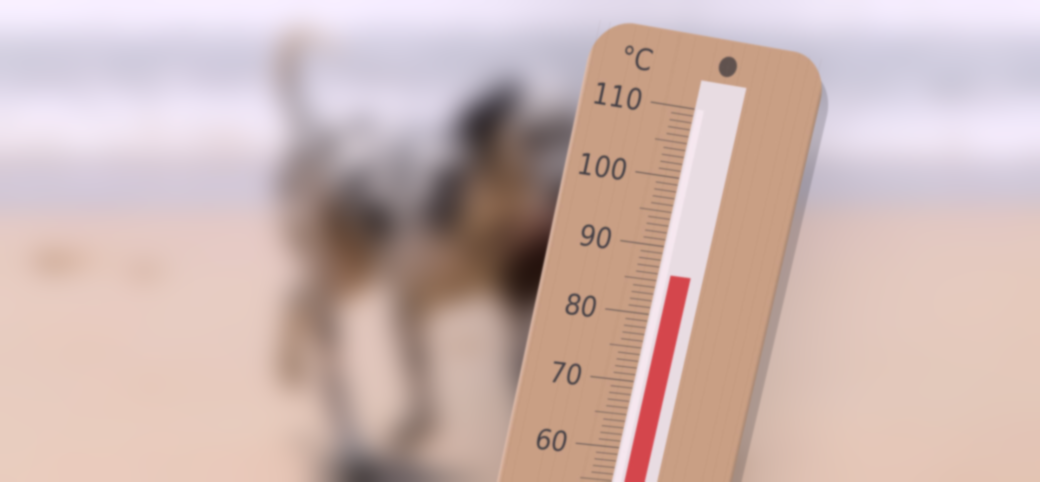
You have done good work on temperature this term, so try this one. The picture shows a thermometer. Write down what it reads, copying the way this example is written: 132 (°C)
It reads 86 (°C)
